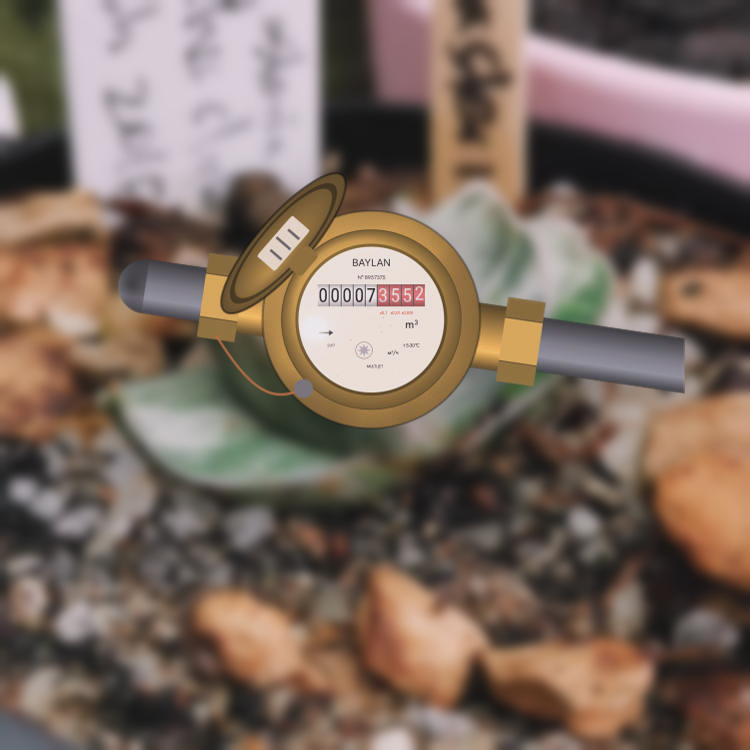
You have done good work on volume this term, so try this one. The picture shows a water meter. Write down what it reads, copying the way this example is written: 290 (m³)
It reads 7.3552 (m³)
